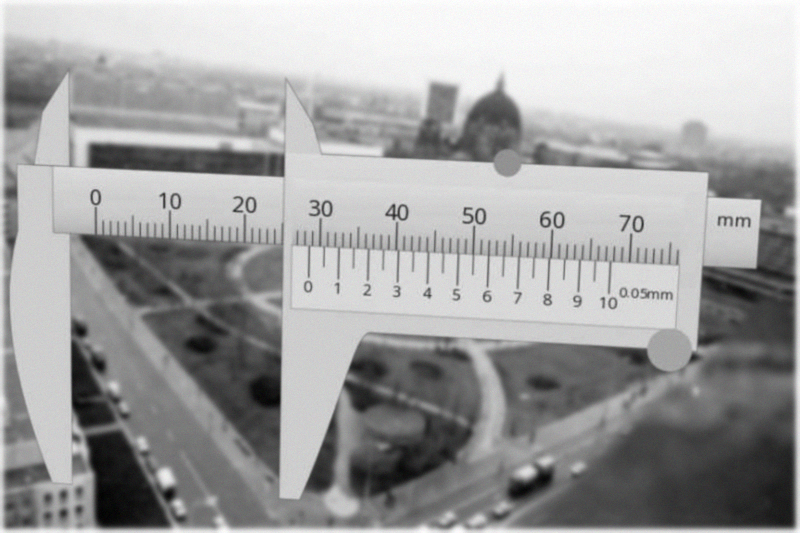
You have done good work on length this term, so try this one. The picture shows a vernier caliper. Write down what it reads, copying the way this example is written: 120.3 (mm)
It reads 28.6 (mm)
